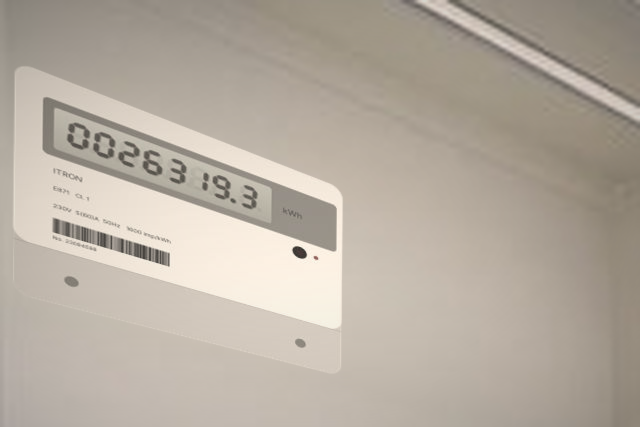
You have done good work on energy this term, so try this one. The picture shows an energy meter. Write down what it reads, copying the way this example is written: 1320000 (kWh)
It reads 26319.3 (kWh)
